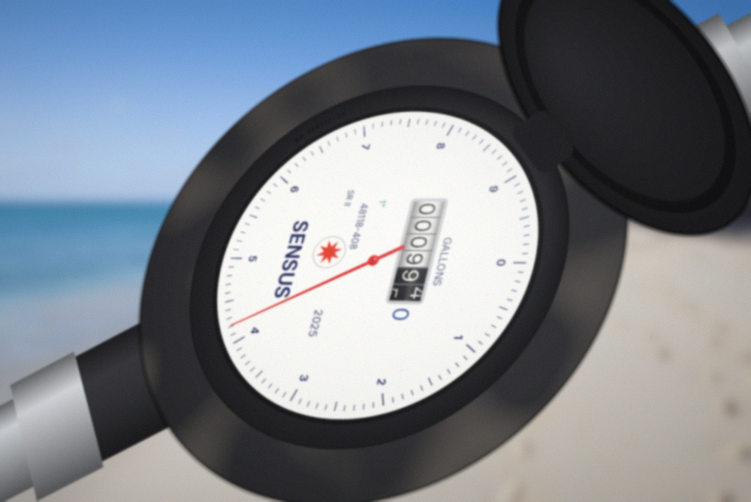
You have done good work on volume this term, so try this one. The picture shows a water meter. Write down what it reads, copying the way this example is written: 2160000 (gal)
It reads 9944.2 (gal)
